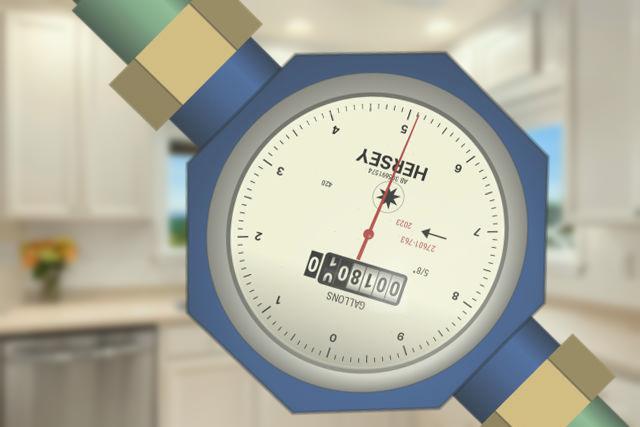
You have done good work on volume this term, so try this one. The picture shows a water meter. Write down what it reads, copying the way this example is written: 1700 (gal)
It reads 18005.1 (gal)
